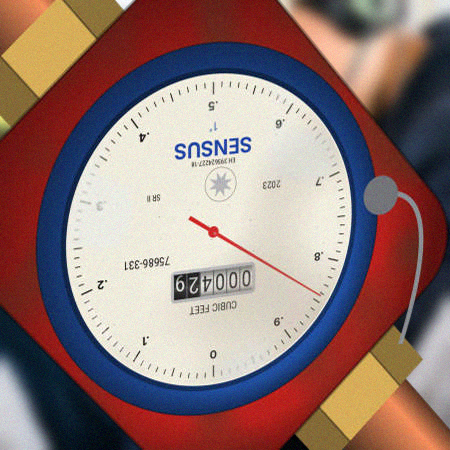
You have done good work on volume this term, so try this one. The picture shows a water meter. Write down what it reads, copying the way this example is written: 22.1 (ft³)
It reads 428.84 (ft³)
